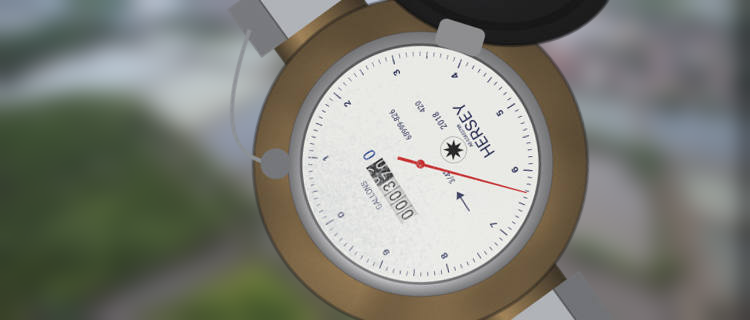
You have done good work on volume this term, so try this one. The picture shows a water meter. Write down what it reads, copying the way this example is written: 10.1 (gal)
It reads 3696.3 (gal)
